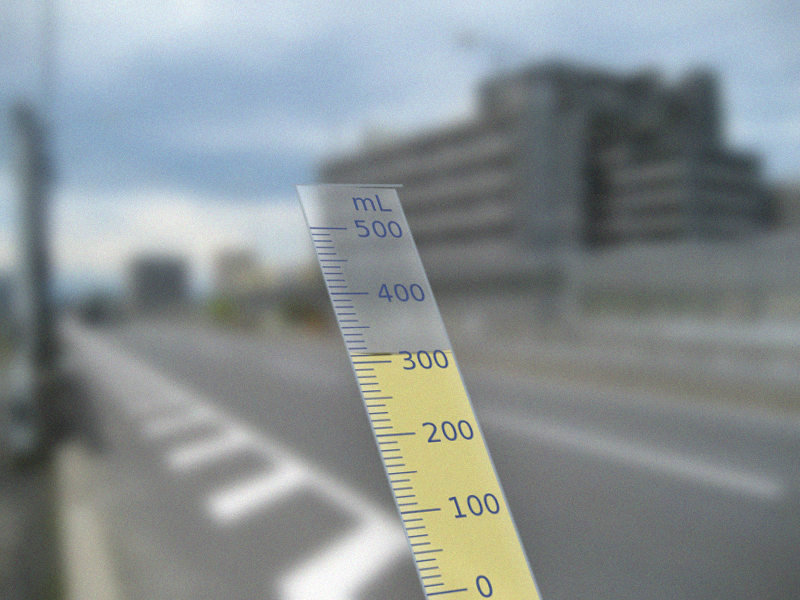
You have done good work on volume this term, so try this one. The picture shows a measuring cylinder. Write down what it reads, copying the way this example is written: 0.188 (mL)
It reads 310 (mL)
